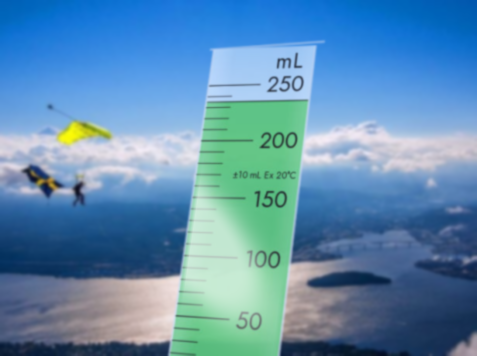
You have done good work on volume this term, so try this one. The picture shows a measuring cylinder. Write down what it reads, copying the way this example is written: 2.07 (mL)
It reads 235 (mL)
